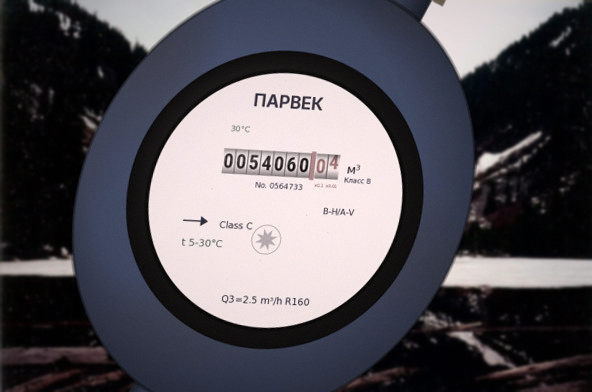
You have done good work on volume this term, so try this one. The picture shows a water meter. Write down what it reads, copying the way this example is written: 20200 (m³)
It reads 54060.04 (m³)
